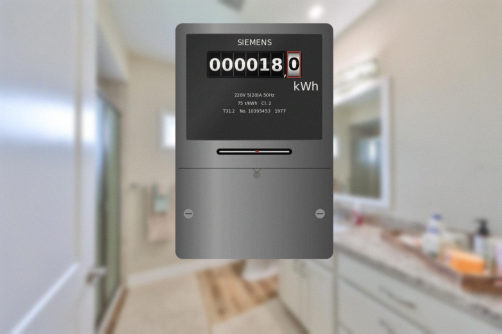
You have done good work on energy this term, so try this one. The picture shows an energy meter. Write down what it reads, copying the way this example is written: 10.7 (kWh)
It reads 18.0 (kWh)
